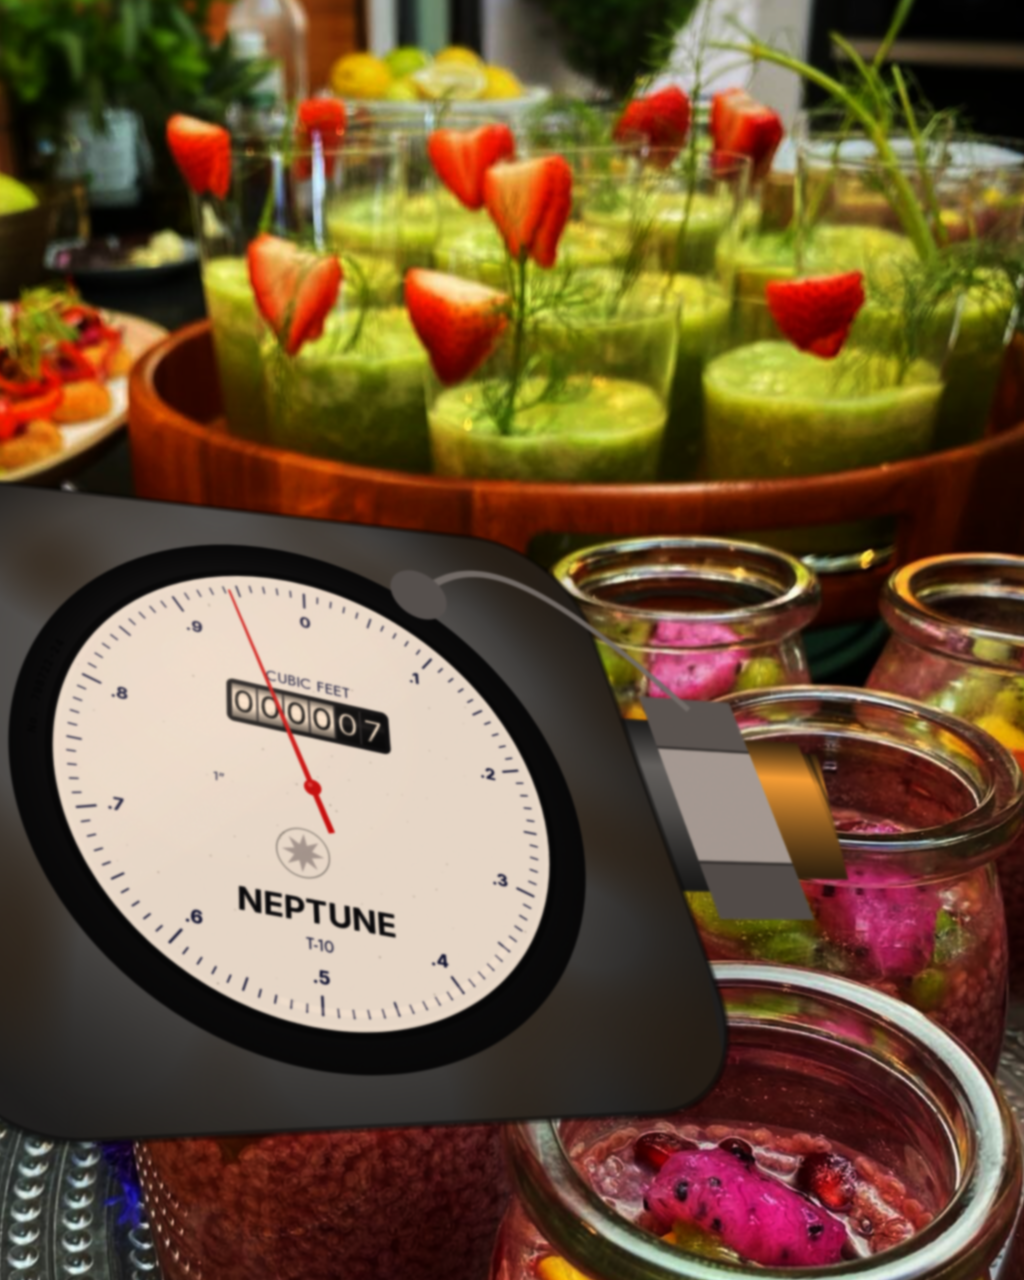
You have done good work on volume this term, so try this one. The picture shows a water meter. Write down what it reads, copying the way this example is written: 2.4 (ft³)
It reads 6.94 (ft³)
